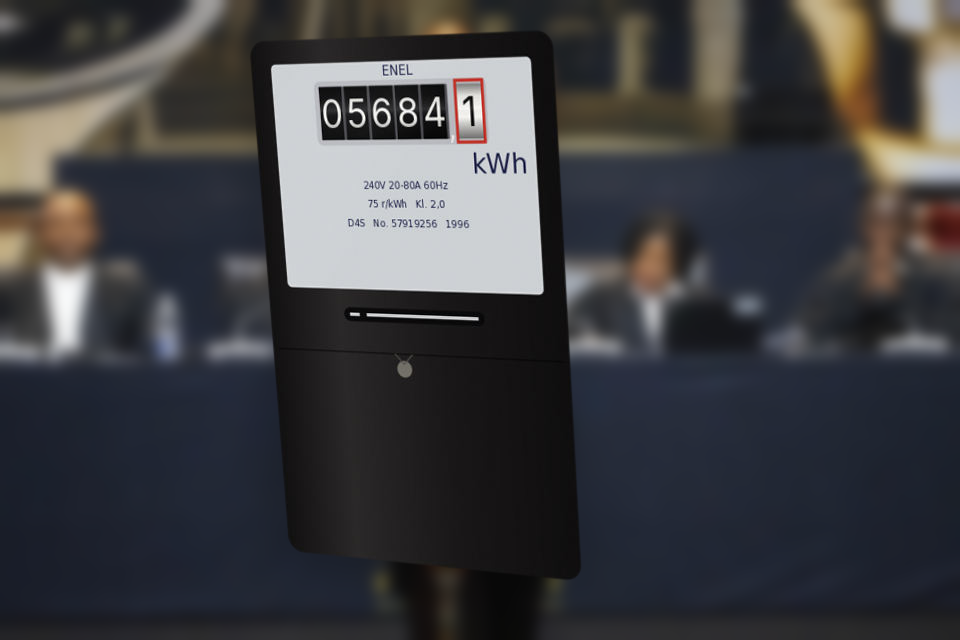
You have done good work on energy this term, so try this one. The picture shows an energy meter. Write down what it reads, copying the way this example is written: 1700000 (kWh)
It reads 5684.1 (kWh)
